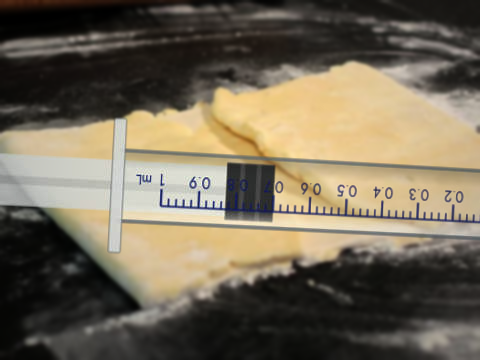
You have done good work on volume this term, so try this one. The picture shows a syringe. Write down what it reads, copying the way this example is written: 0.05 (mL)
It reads 0.7 (mL)
